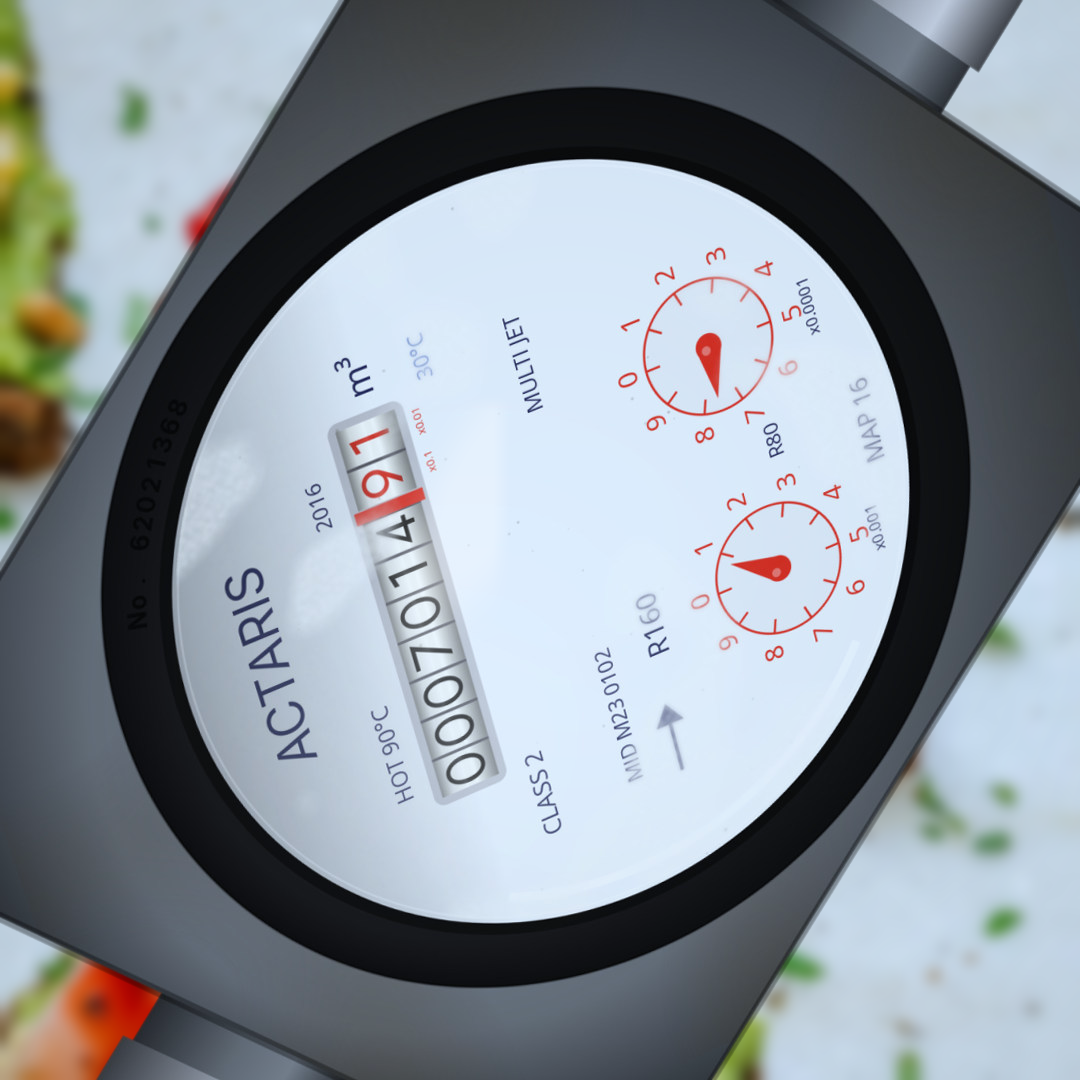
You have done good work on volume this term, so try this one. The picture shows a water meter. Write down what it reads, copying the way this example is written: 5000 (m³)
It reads 7014.9107 (m³)
